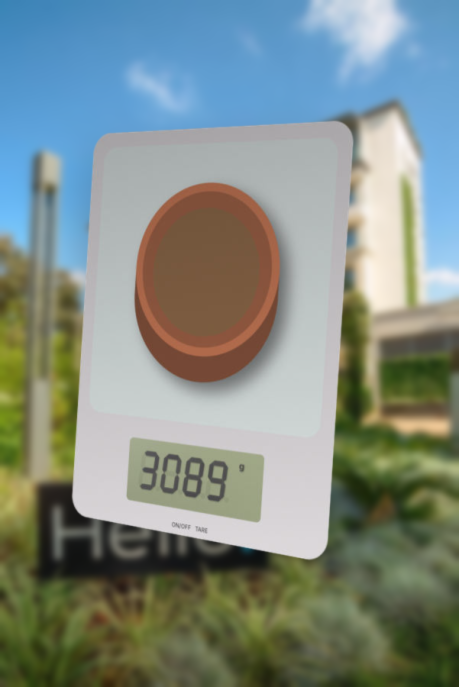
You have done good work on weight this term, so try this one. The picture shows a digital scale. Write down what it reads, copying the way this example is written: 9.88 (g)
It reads 3089 (g)
